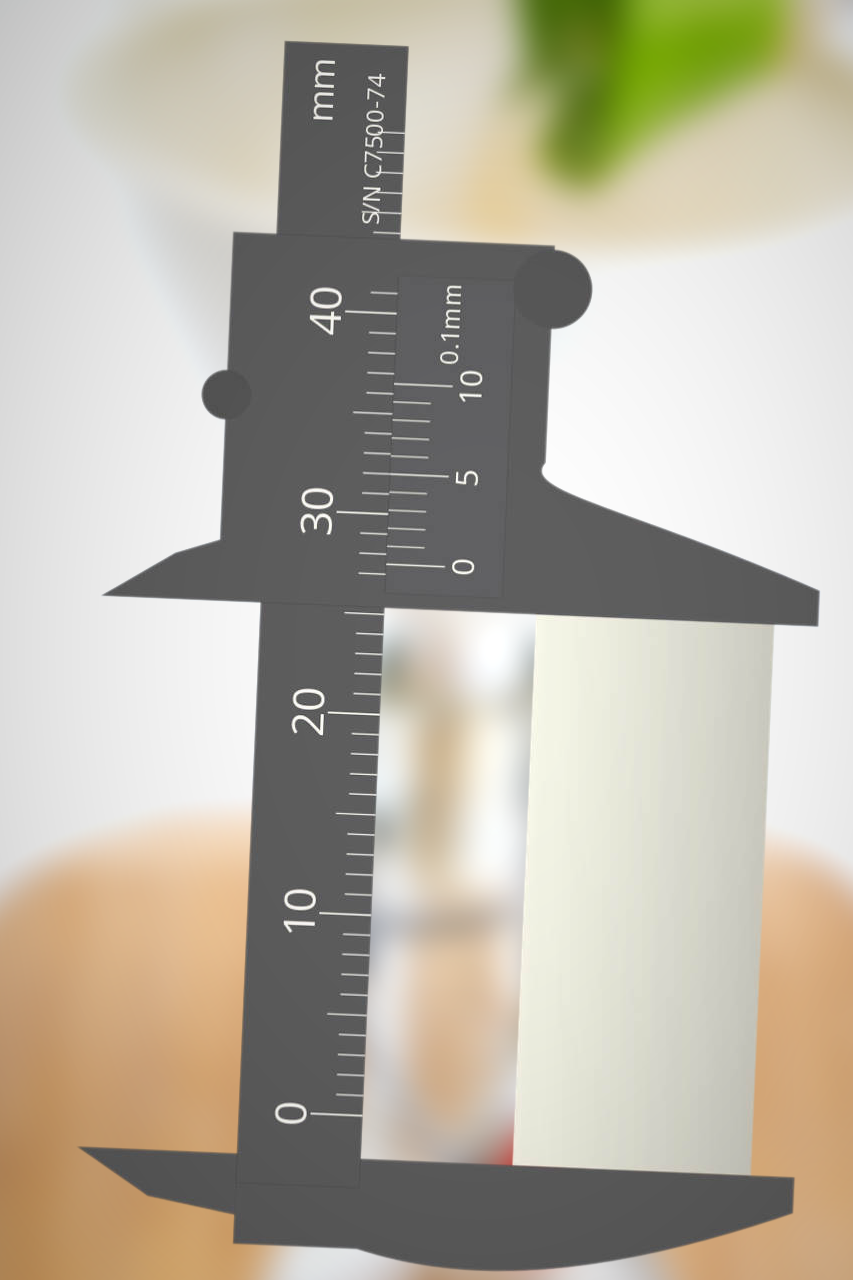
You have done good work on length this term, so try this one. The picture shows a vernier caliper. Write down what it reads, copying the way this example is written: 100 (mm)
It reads 27.5 (mm)
